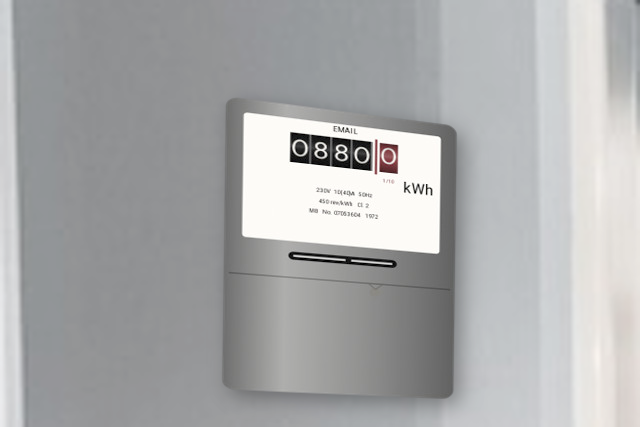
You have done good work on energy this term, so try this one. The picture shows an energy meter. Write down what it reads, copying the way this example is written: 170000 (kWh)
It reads 880.0 (kWh)
